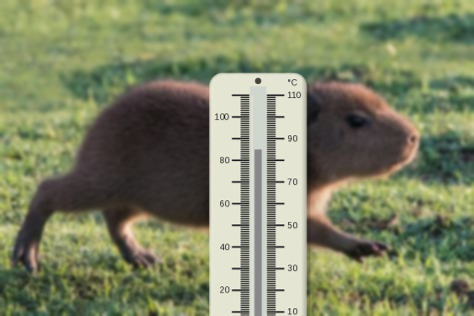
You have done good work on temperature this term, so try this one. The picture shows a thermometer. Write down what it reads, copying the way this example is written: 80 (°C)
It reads 85 (°C)
